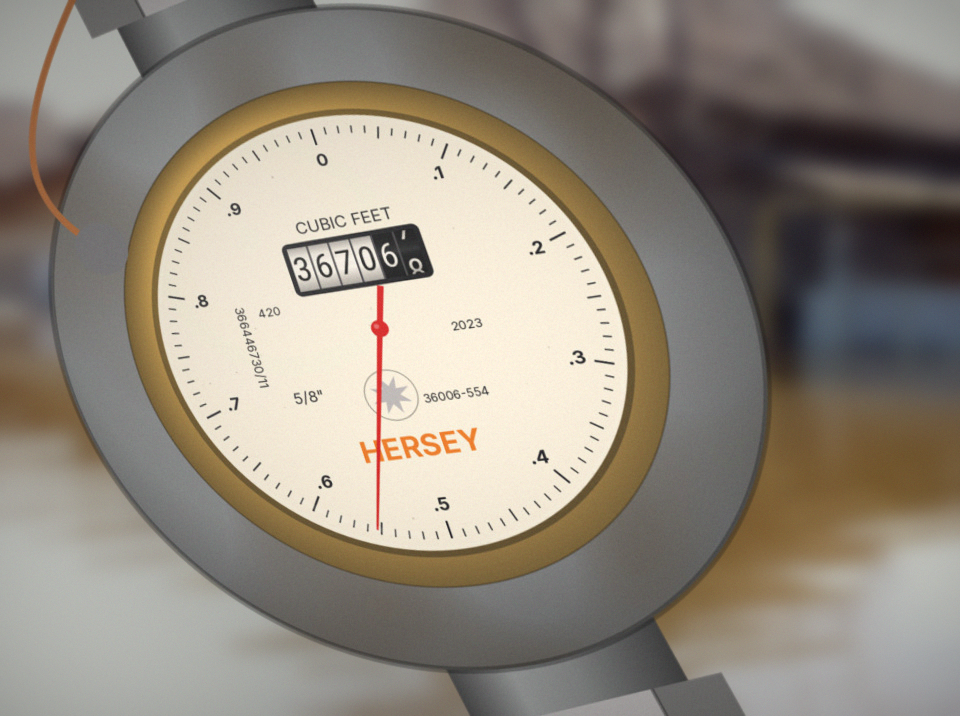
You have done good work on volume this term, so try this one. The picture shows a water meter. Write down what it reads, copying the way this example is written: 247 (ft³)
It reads 367067.55 (ft³)
